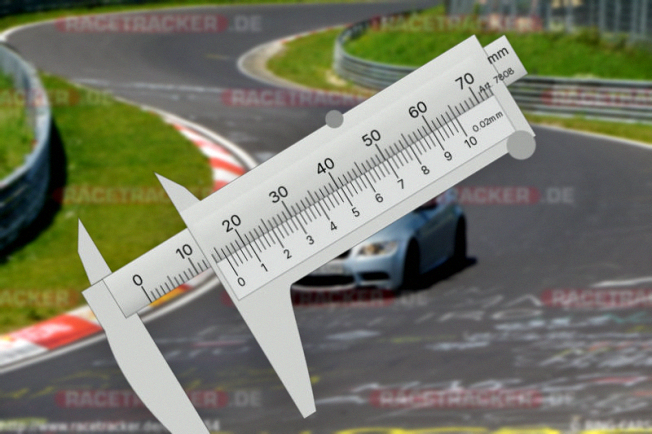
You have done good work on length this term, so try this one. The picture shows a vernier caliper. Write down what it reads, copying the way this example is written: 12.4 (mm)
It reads 16.0 (mm)
